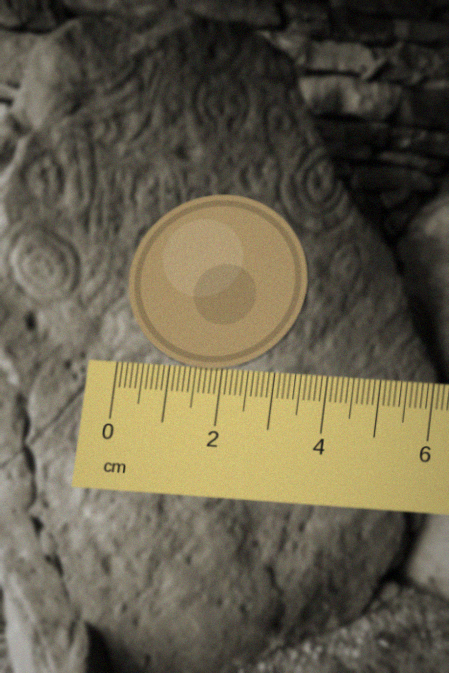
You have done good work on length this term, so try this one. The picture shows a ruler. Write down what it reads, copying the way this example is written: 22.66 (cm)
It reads 3.4 (cm)
